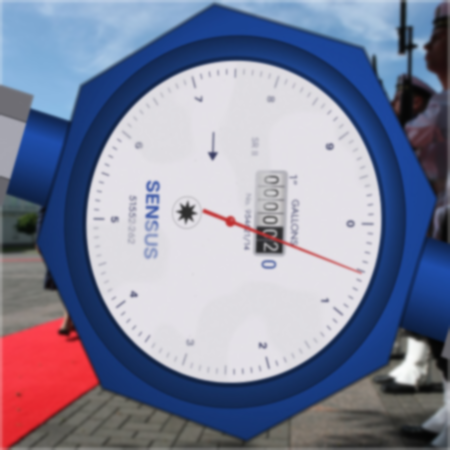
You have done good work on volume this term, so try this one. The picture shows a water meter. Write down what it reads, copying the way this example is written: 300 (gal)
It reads 20.5 (gal)
